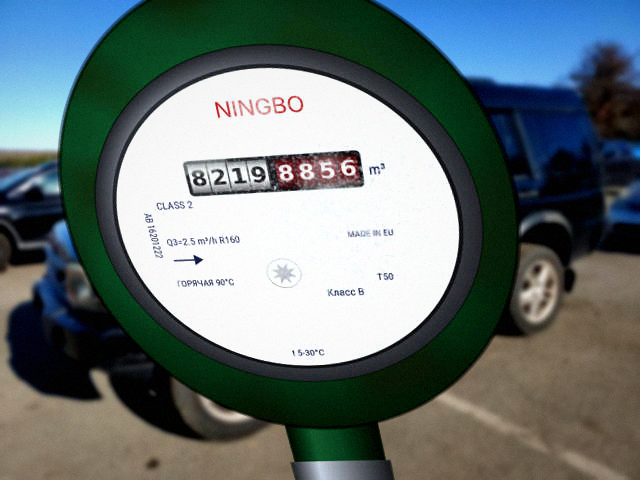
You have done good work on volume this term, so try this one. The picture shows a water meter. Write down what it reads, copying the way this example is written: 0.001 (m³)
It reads 8219.8856 (m³)
